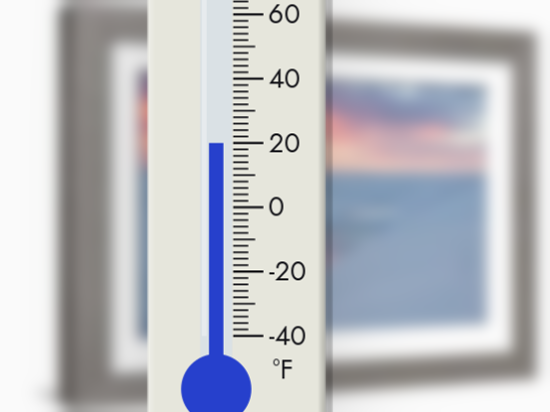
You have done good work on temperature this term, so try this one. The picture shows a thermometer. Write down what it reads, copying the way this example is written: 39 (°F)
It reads 20 (°F)
